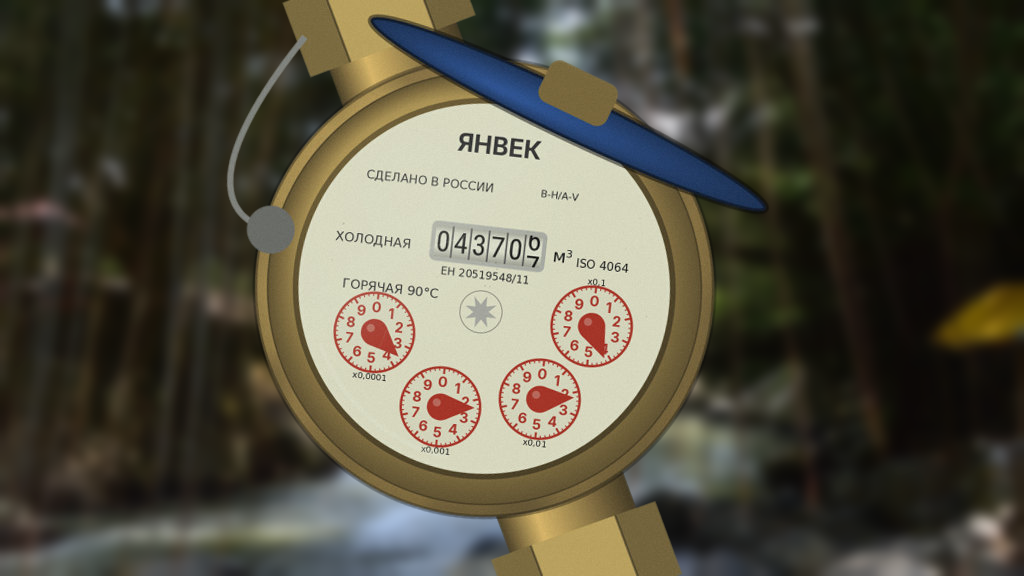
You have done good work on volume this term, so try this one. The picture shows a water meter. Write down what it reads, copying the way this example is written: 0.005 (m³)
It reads 43706.4223 (m³)
